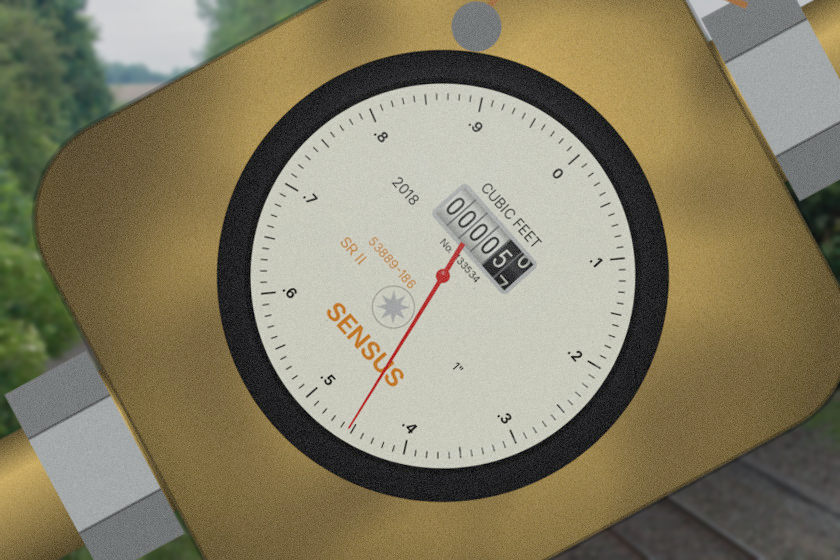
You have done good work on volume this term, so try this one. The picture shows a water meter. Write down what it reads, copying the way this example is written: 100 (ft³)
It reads 56.45 (ft³)
